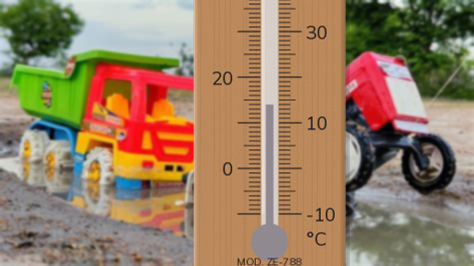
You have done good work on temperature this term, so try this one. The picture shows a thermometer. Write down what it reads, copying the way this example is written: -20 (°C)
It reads 14 (°C)
